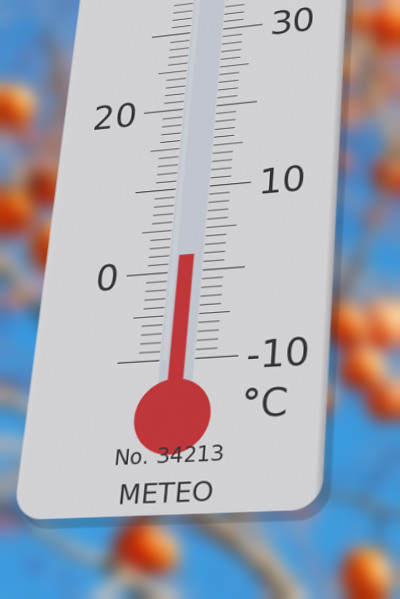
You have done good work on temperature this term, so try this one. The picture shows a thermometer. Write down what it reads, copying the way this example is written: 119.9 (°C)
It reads 2 (°C)
